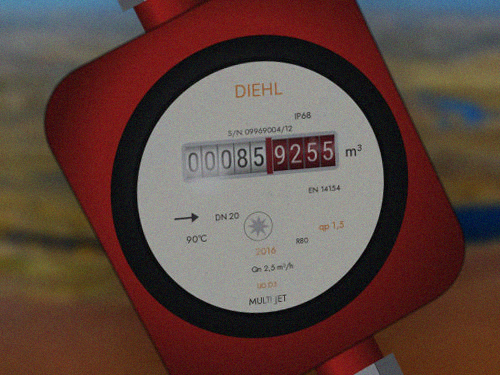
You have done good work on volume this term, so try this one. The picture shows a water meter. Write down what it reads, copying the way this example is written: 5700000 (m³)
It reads 85.9255 (m³)
